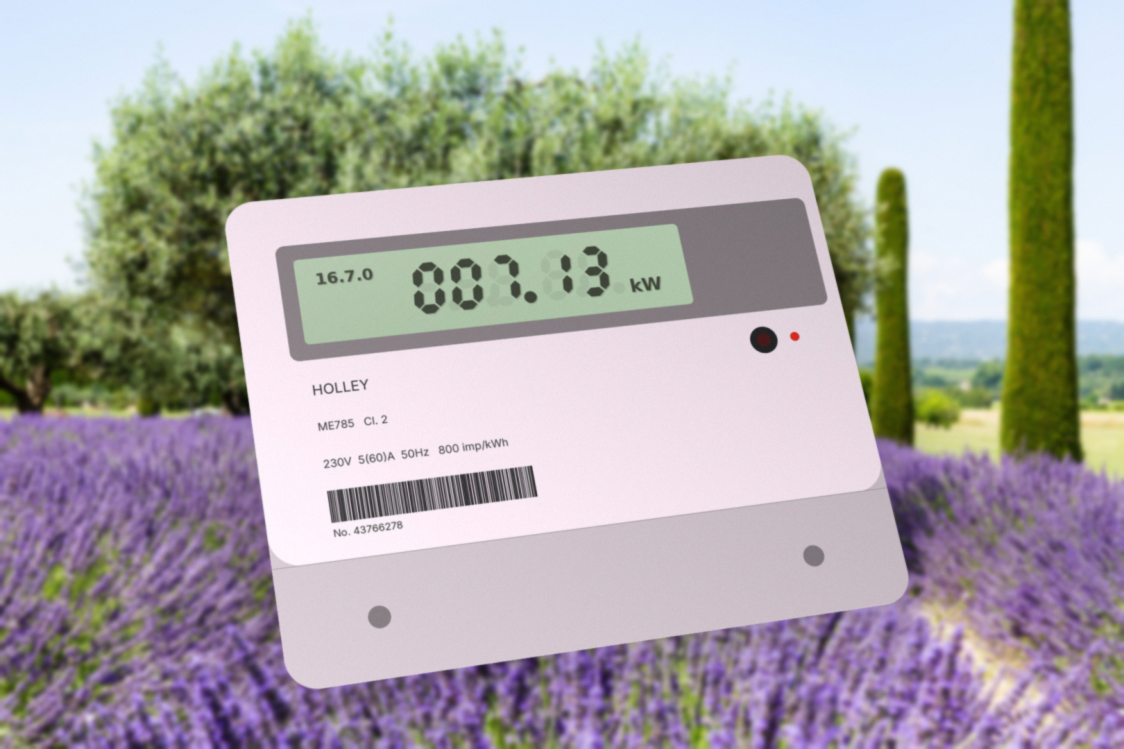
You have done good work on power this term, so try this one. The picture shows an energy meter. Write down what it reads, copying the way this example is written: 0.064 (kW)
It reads 7.13 (kW)
